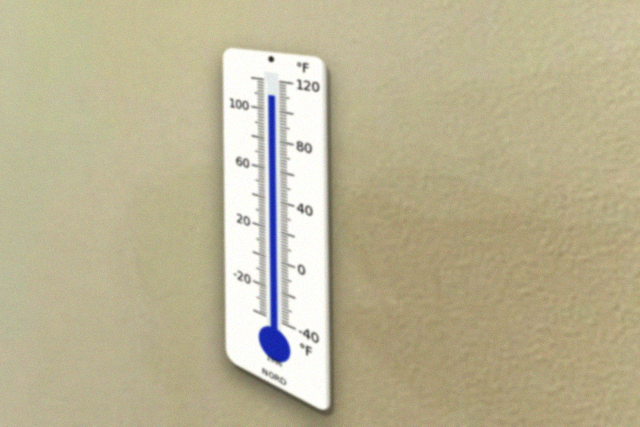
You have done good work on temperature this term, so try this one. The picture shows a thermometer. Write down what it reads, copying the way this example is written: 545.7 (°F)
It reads 110 (°F)
